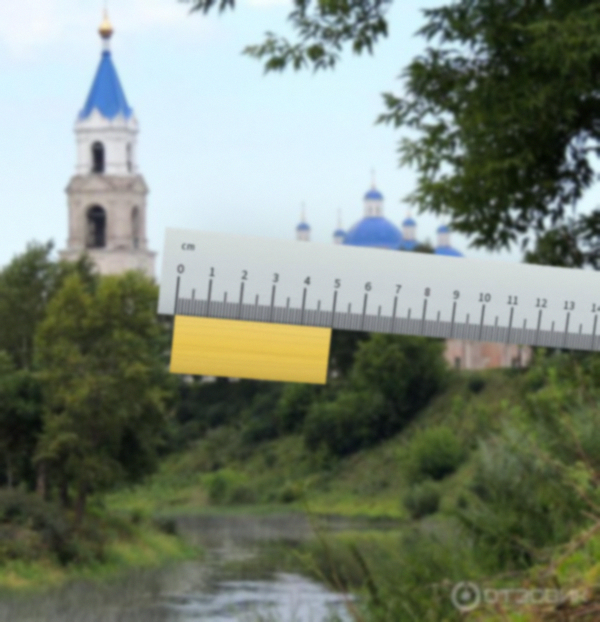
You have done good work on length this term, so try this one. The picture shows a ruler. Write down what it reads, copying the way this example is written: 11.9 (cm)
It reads 5 (cm)
